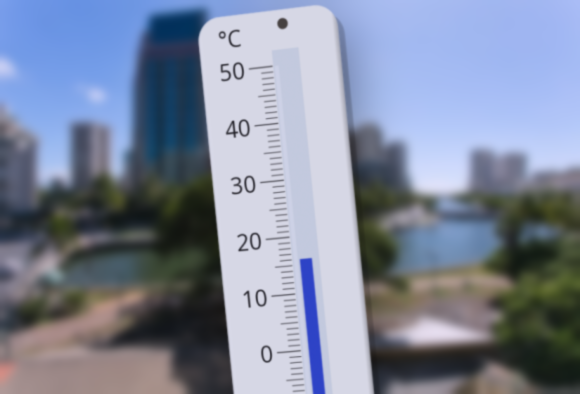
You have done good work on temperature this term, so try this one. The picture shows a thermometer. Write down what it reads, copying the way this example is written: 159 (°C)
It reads 16 (°C)
